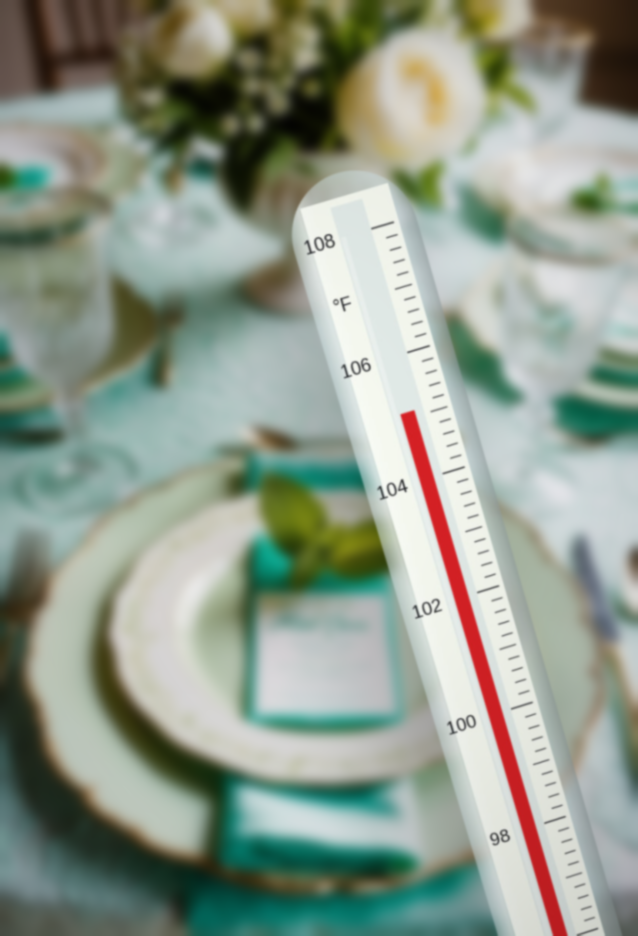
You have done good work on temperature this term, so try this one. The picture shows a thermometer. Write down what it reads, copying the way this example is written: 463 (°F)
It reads 105.1 (°F)
